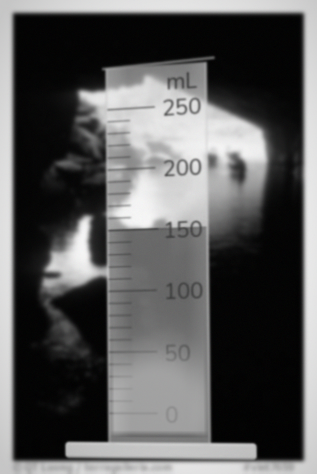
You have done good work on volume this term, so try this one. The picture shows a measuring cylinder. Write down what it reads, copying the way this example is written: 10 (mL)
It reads 150 (mL)
